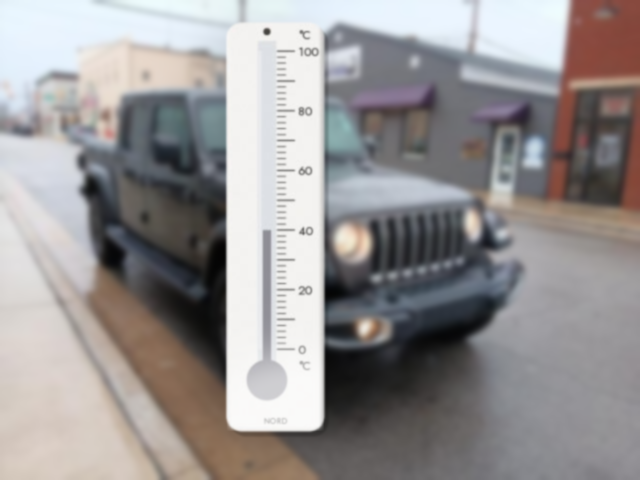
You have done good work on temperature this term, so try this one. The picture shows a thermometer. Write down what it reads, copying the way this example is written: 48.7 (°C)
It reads 40 (°C)
